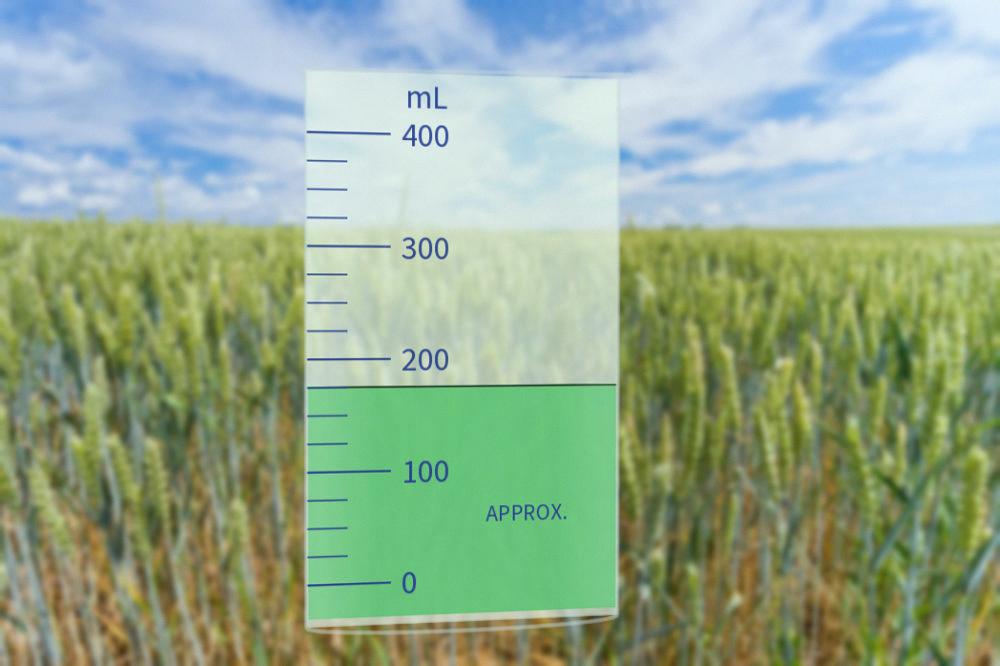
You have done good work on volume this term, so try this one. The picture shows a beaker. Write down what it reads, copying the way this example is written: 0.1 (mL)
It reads 175 (mL)
